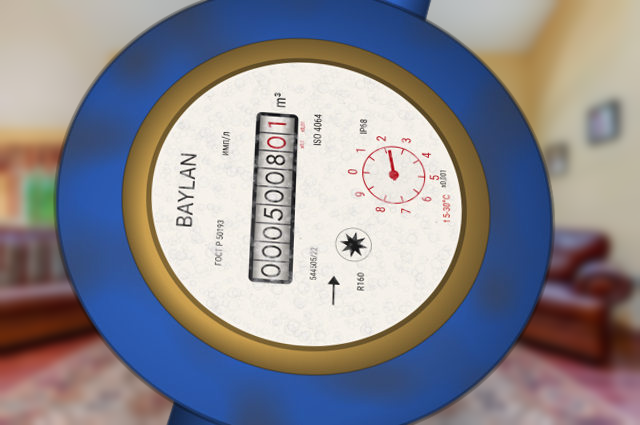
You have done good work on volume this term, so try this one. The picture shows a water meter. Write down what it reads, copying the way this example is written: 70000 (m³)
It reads 5008.012 (m³)
